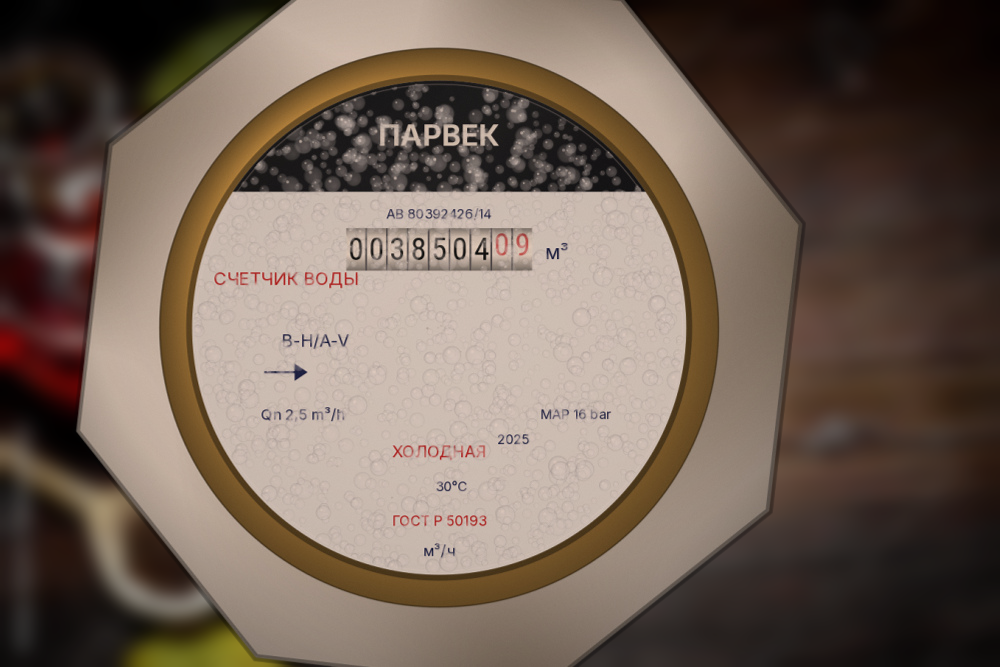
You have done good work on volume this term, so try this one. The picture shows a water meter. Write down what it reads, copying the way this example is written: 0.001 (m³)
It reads 38504.09 (m³)
